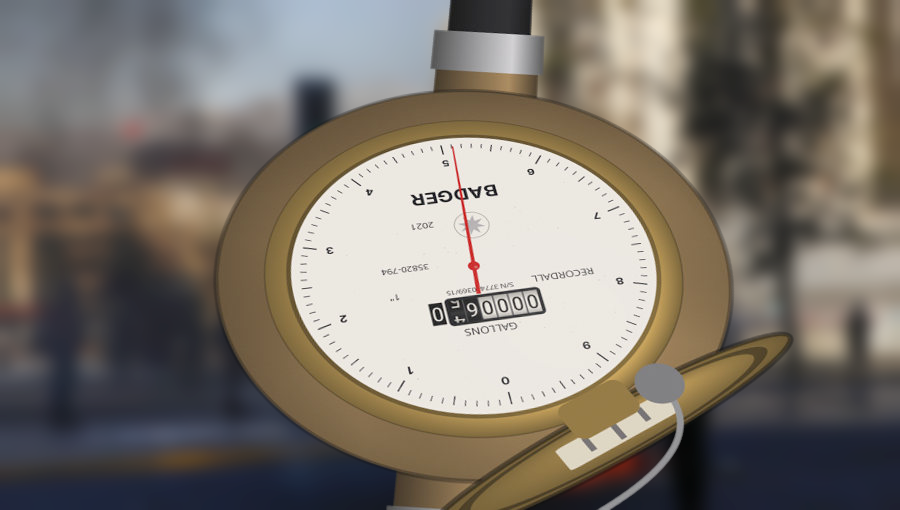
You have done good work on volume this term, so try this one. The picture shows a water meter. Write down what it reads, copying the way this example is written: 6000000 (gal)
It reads 645.1 (gal)
